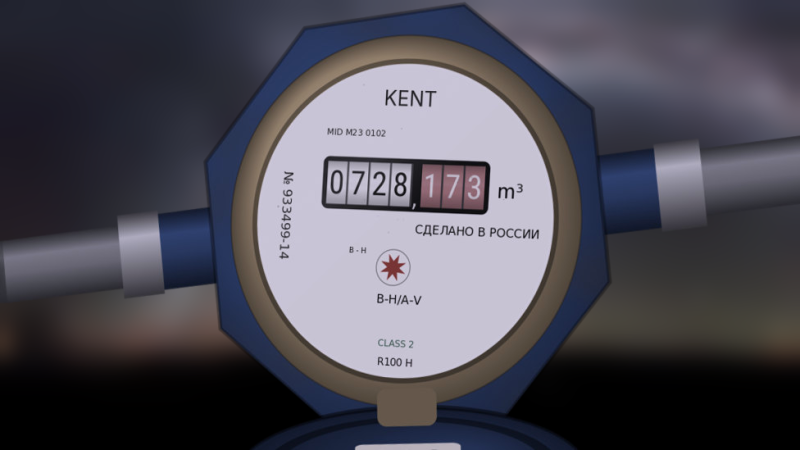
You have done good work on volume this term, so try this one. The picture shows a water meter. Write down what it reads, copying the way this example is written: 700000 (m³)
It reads 728.173 (m³)
